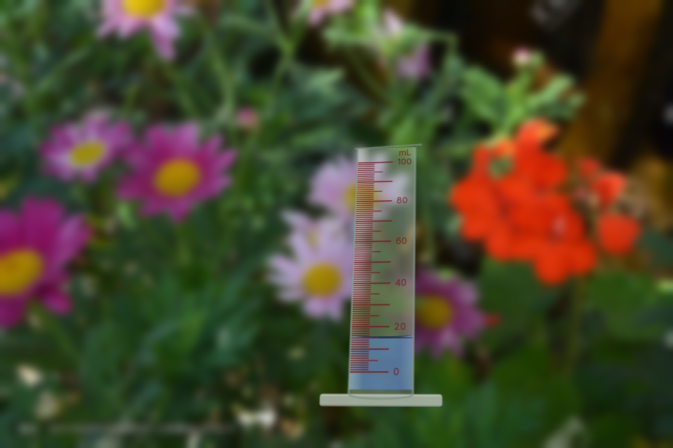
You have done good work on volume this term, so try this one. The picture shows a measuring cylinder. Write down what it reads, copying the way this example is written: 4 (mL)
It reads 15 (mL)
